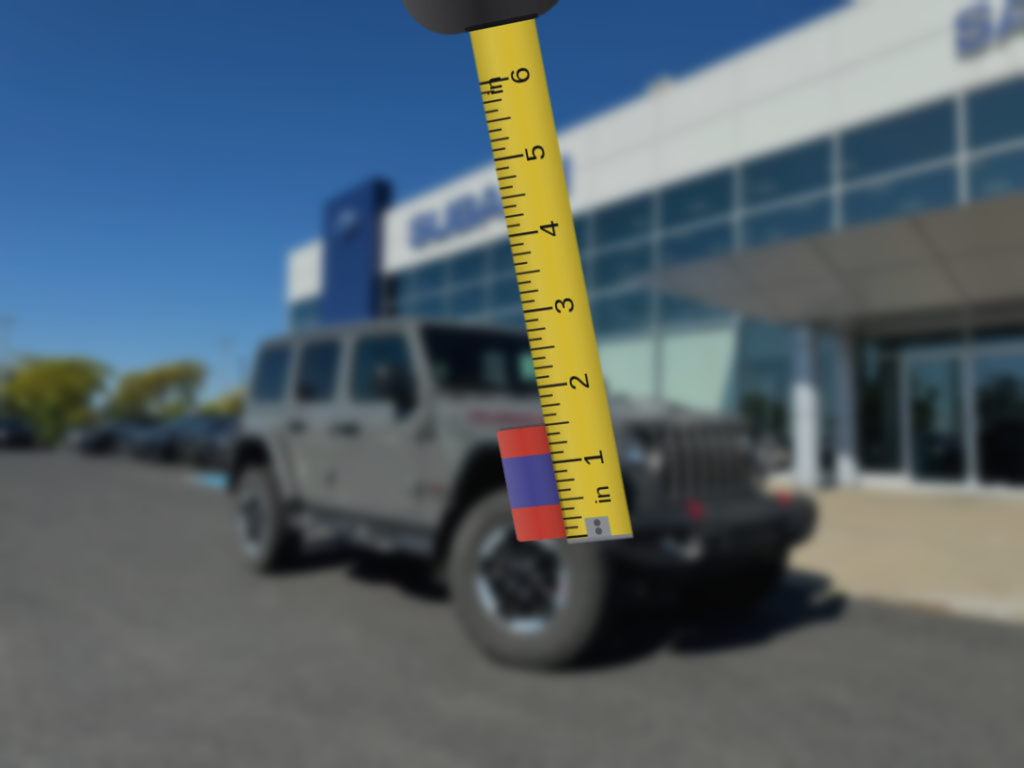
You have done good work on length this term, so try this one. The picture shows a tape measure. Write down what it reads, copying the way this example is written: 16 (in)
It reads 1.5 (in)
